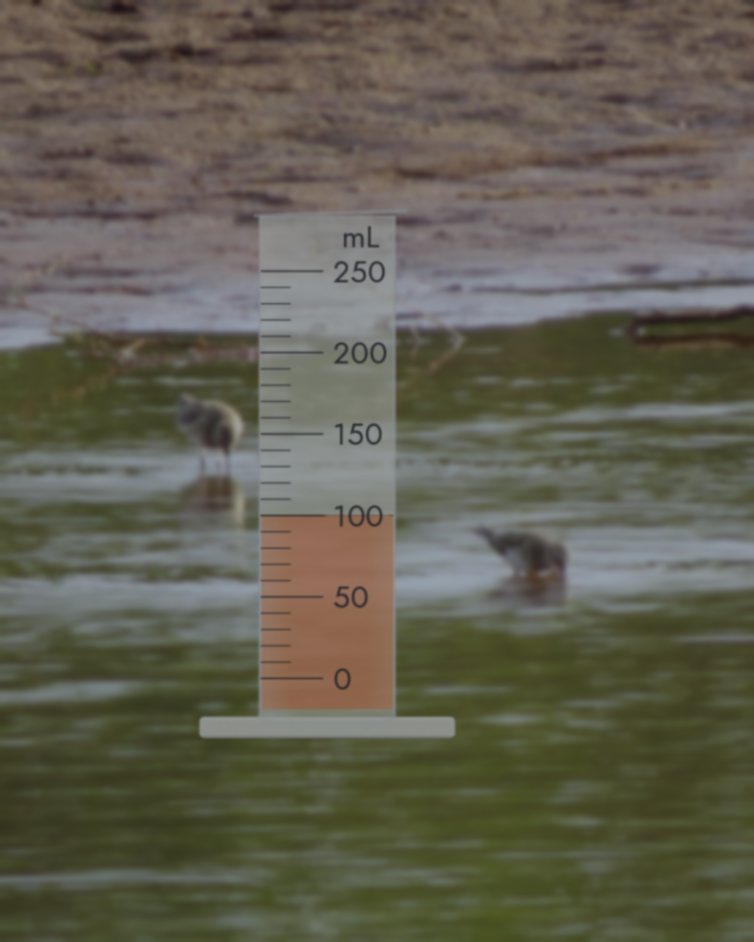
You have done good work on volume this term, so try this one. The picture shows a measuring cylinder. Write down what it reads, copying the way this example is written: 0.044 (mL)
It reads 100 (mL)
